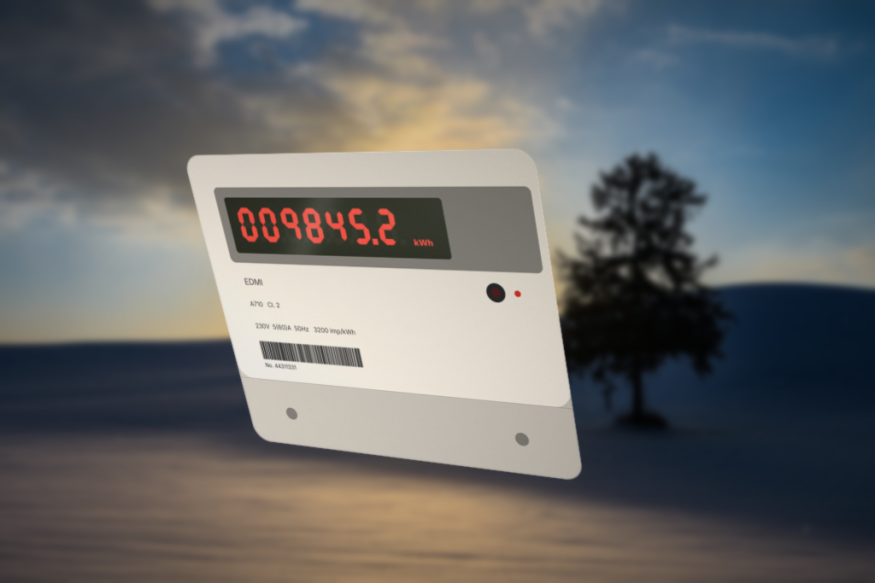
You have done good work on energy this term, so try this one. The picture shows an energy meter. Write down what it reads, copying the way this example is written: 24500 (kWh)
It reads 9845.2 (kWh)
